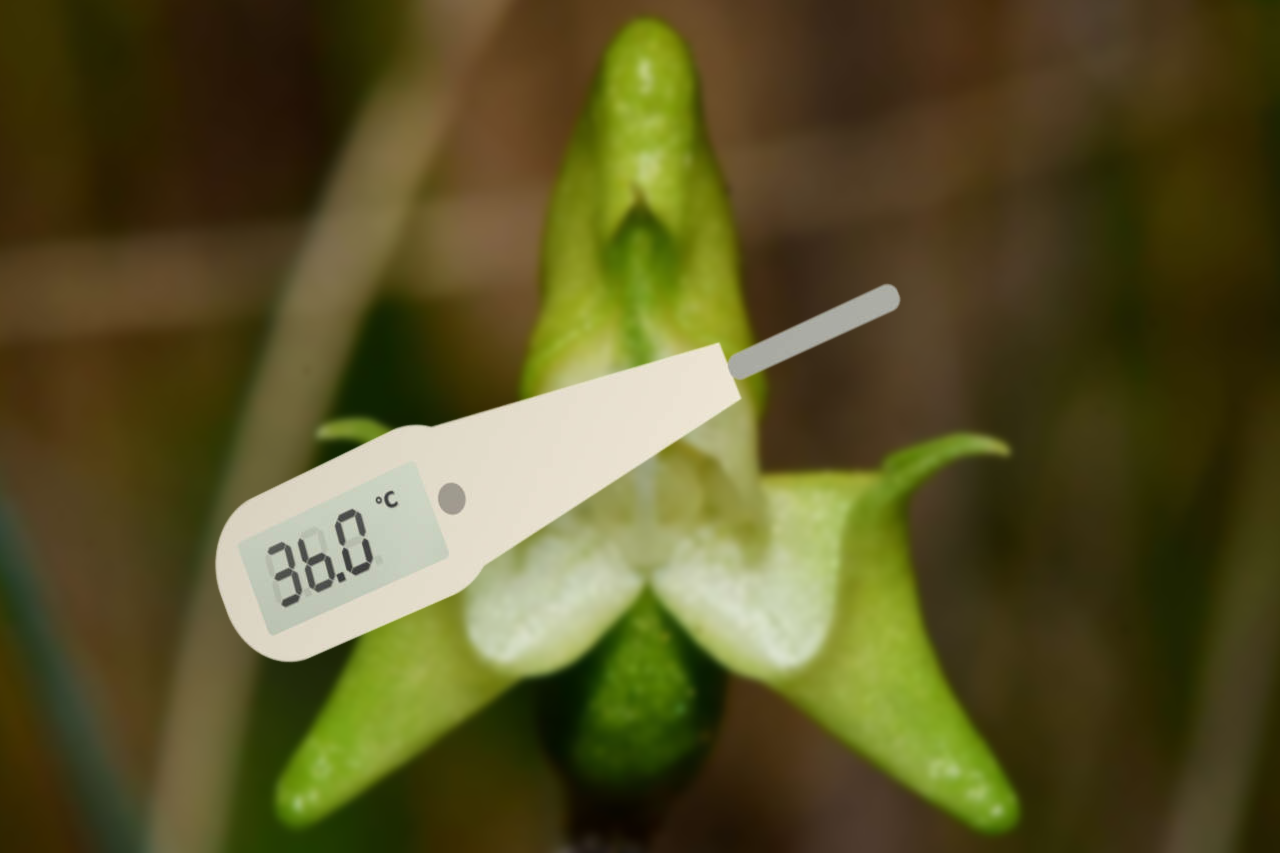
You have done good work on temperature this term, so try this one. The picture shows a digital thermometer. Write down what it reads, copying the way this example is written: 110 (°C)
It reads 36.0 (°C)
